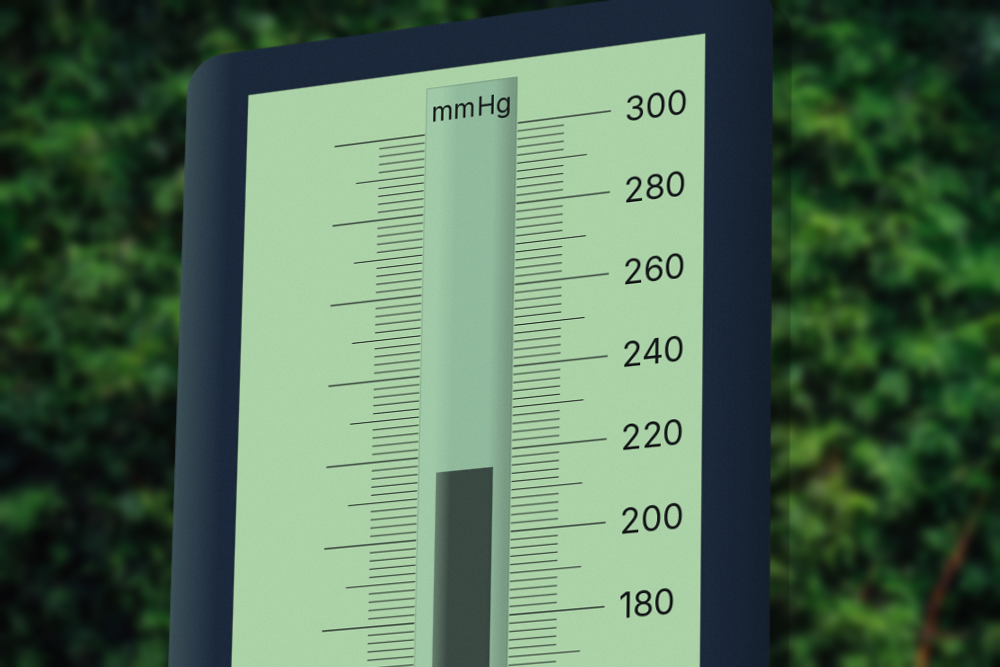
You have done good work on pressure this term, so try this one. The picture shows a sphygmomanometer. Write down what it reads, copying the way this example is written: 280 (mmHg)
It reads 216 (mmHg)
